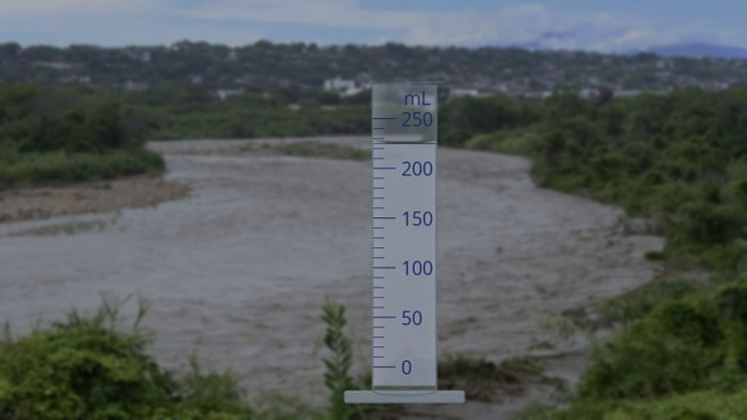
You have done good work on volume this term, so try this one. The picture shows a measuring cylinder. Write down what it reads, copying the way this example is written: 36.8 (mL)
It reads 225 (mL)
